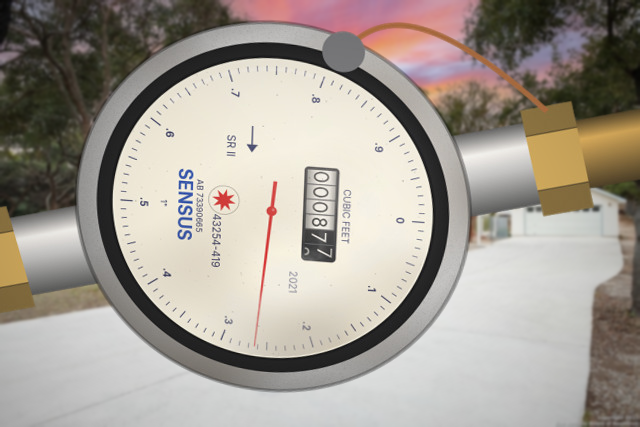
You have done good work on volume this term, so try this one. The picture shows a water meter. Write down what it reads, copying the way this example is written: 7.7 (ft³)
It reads 877.26 (ft³)
